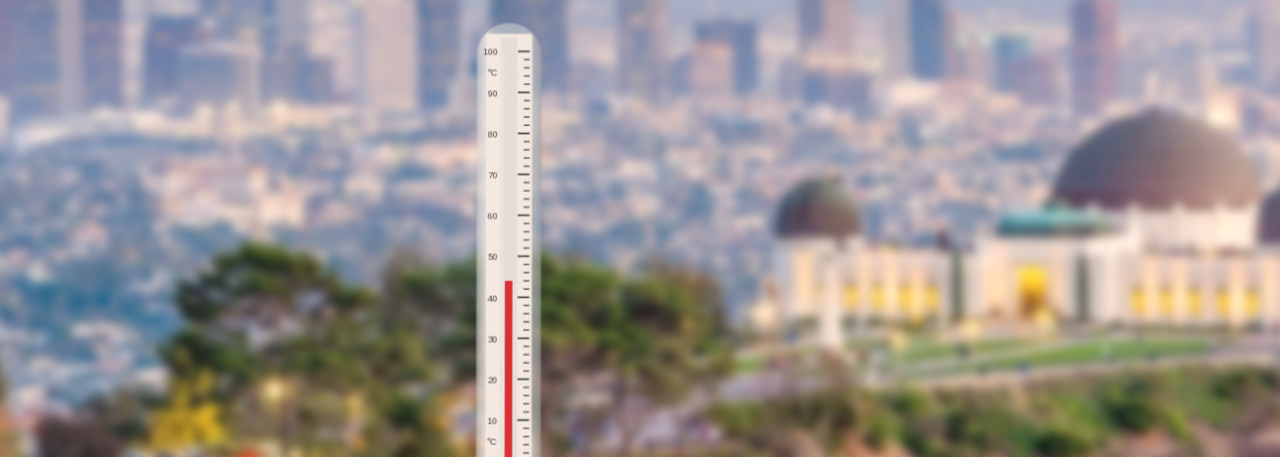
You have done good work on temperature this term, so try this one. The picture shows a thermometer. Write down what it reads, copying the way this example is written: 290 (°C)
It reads 44 (°C)
